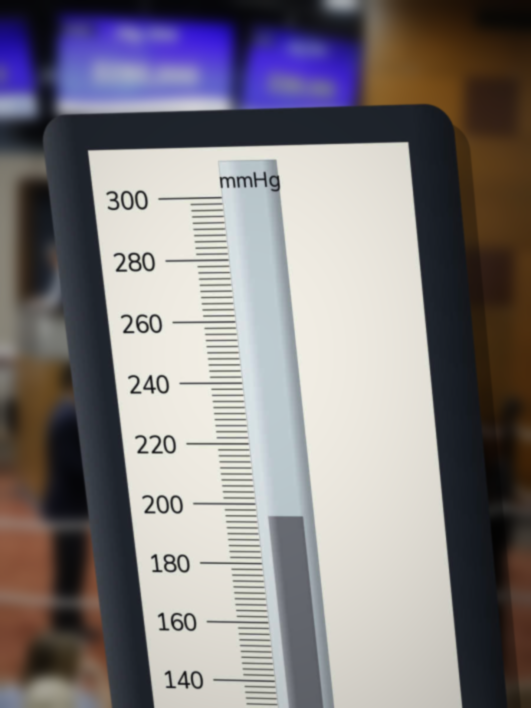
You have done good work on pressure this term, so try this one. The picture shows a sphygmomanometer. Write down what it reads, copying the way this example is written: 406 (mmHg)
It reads 196 (mmHg)
